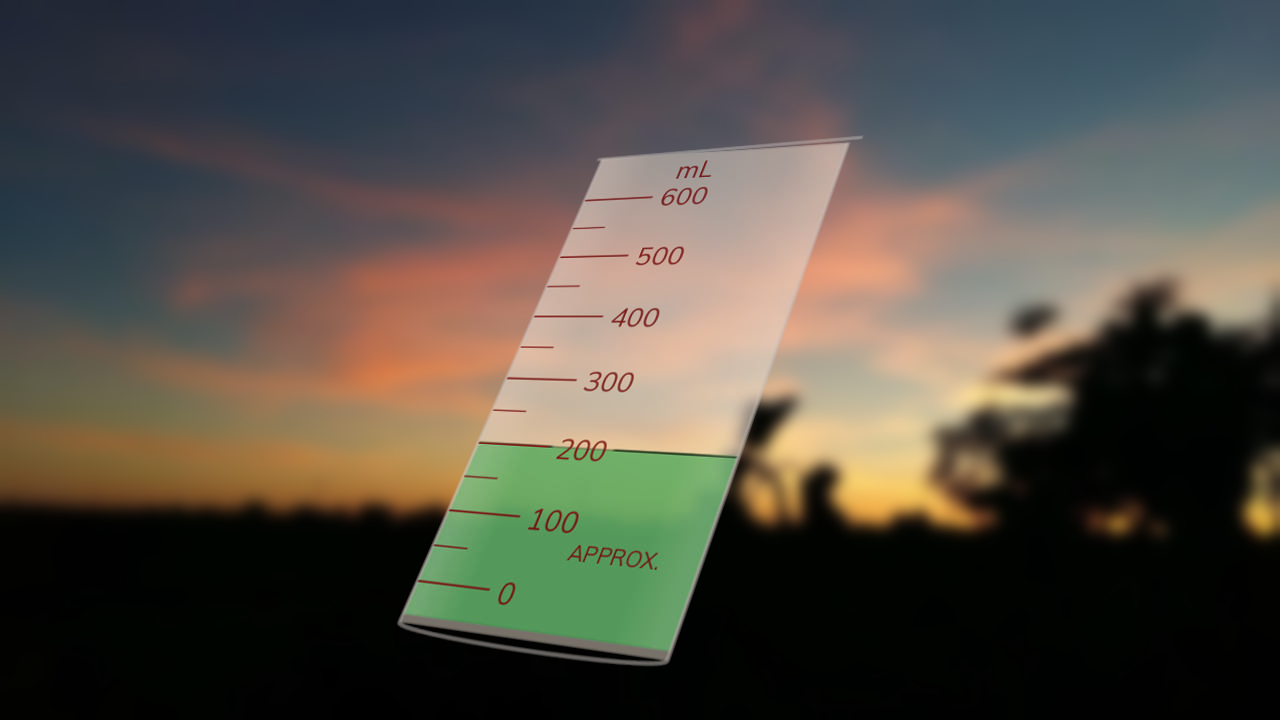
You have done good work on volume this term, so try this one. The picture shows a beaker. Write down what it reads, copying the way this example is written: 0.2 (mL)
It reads 200 (mL)
